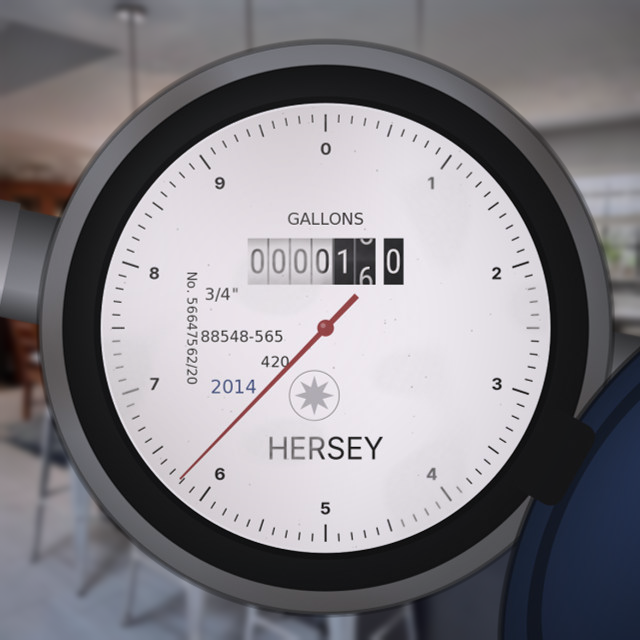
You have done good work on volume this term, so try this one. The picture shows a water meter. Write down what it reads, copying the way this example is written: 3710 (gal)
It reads 156.2 (gal)
